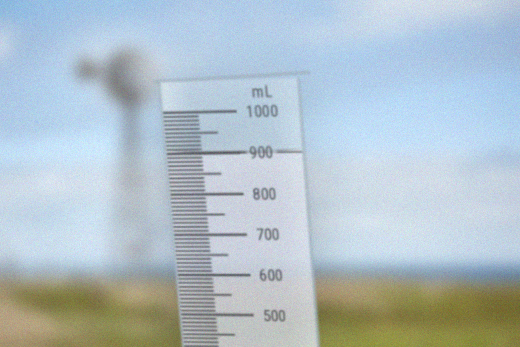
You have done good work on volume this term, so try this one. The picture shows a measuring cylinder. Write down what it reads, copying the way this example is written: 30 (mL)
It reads 900 (mL)
